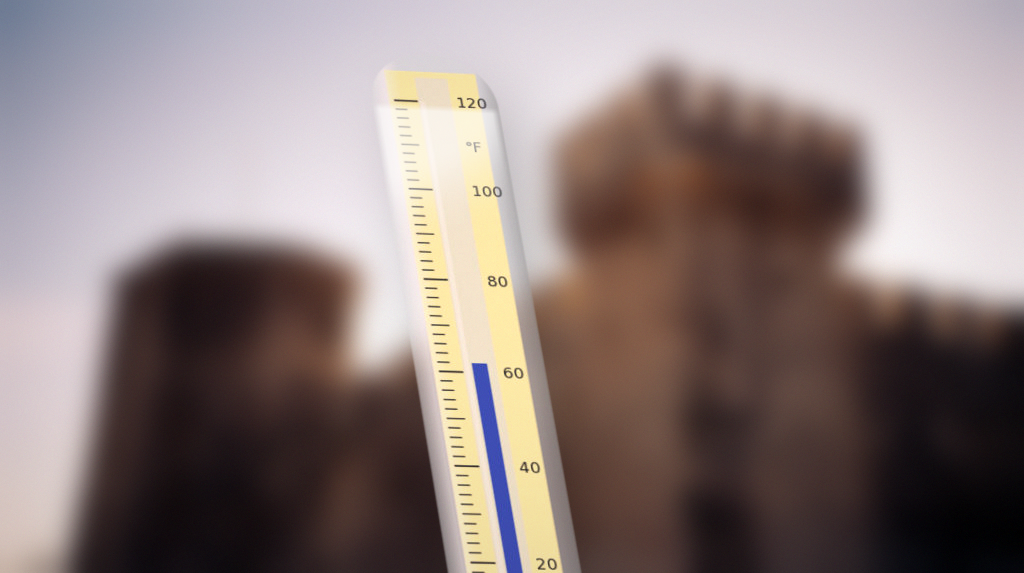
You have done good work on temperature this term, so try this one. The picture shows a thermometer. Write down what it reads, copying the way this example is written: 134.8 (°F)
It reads 62 (°F)
